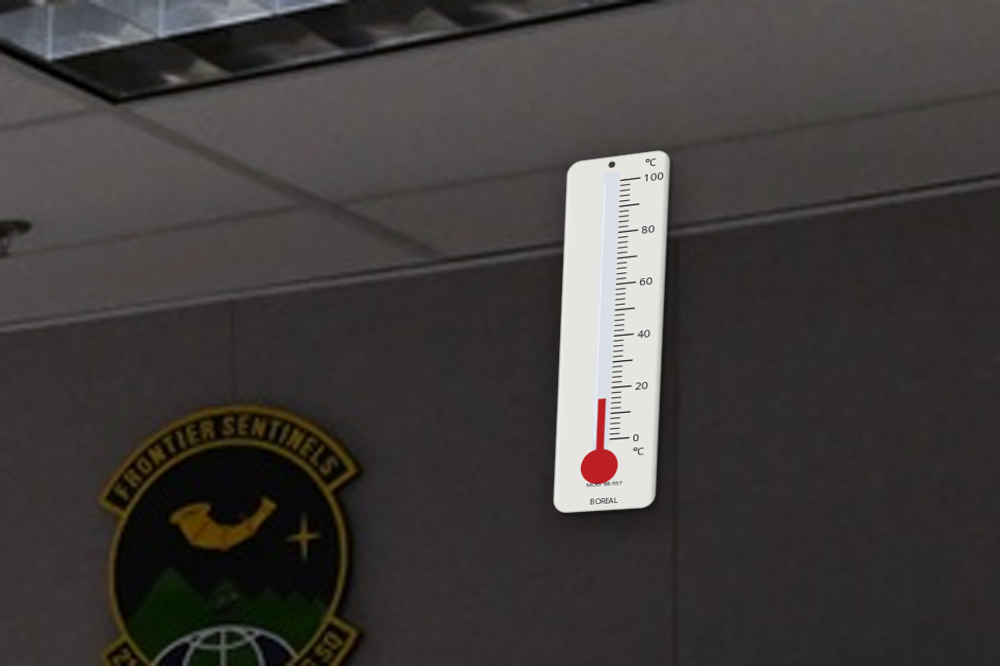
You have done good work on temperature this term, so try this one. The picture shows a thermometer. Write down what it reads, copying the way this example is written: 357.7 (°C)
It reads 16 (°C)
